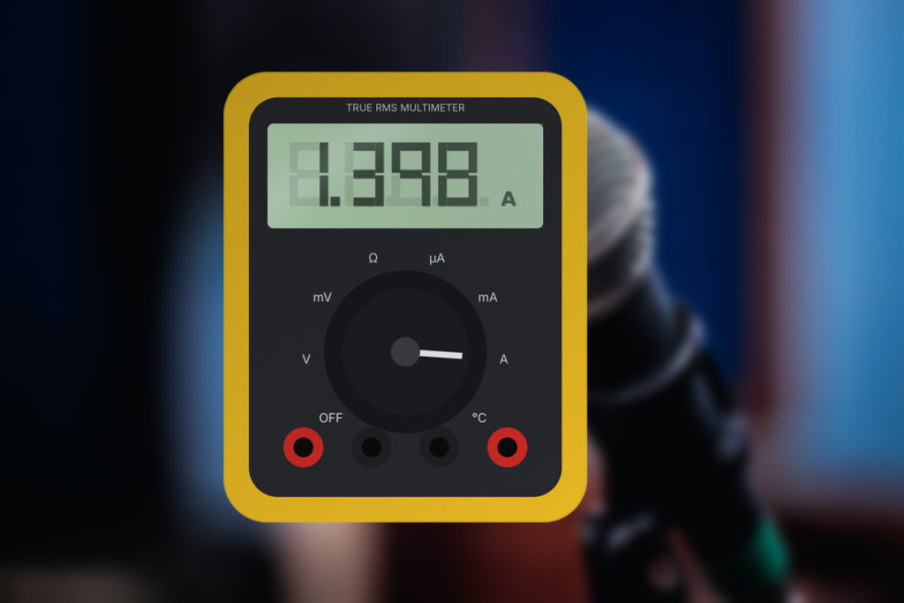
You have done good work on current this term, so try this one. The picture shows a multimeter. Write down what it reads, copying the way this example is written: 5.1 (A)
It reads 1.398 (A)
